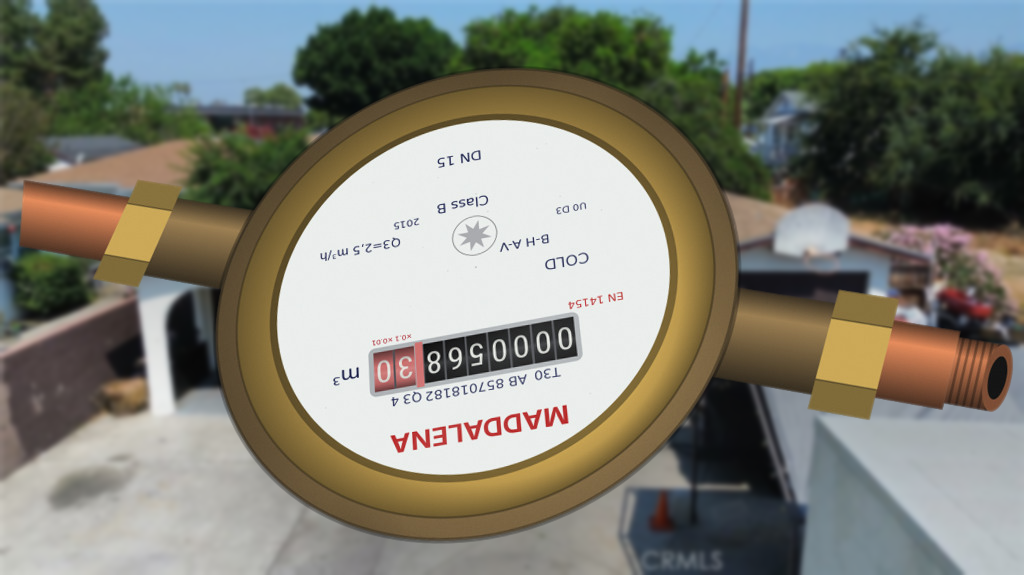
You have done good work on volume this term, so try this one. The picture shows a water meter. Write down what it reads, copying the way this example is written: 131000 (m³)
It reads 568.30 (m³)
